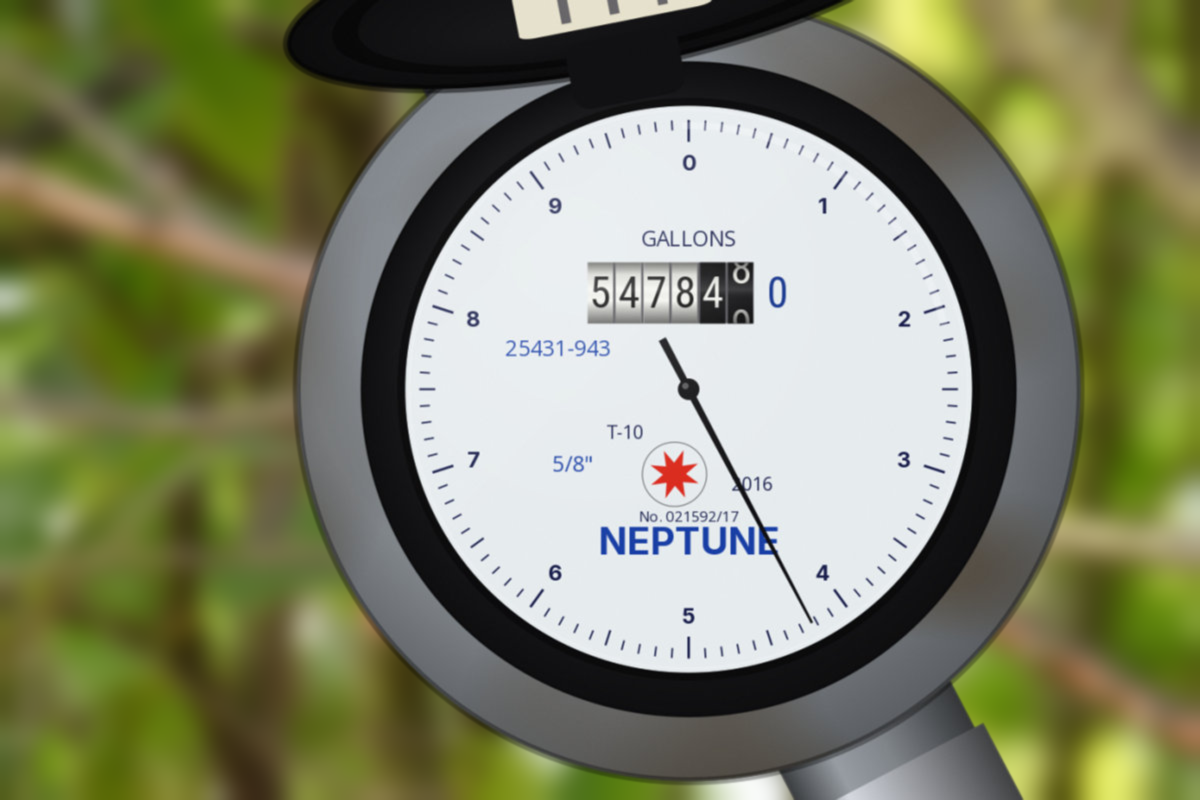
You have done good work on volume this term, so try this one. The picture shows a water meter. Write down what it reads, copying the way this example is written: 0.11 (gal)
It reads 5478484.2 (gal)
